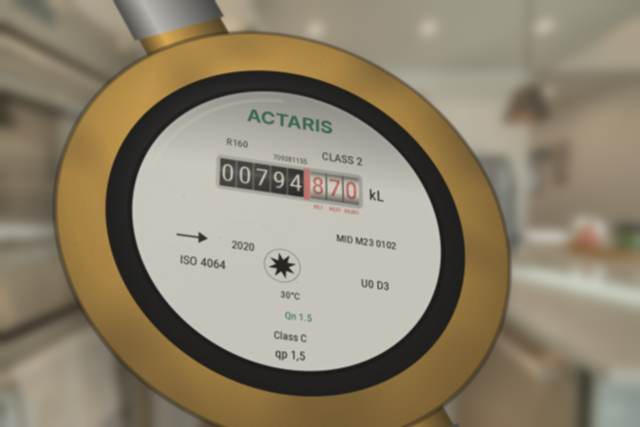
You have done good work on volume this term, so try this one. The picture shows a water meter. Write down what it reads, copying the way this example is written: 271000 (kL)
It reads 794.870 (kL)
